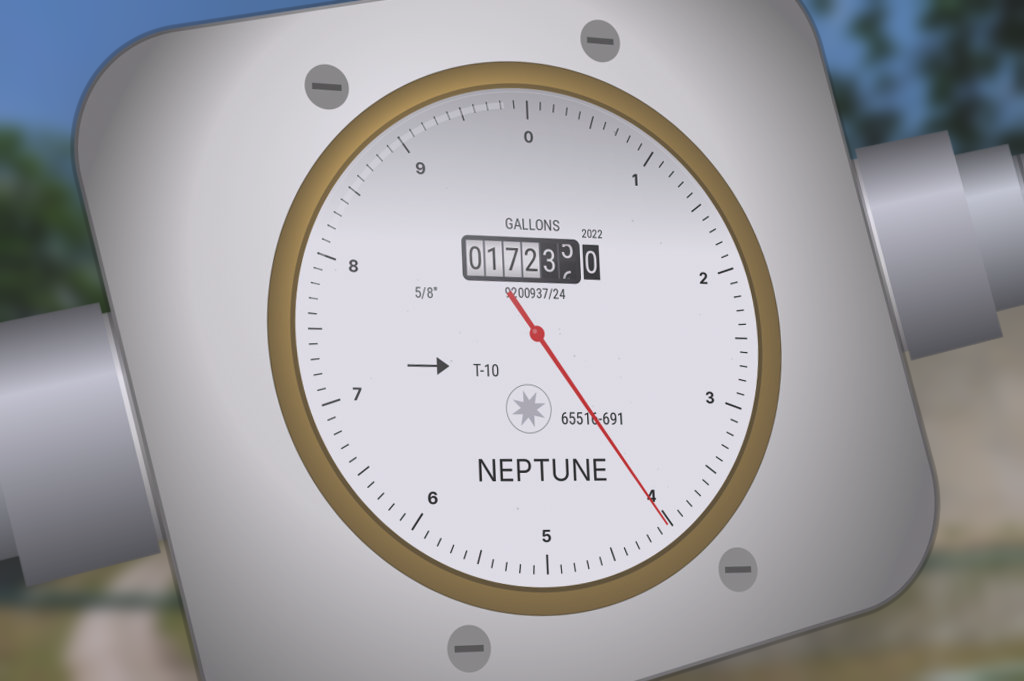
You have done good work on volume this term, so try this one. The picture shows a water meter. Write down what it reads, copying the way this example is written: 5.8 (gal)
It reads 172354.0 (gal)
